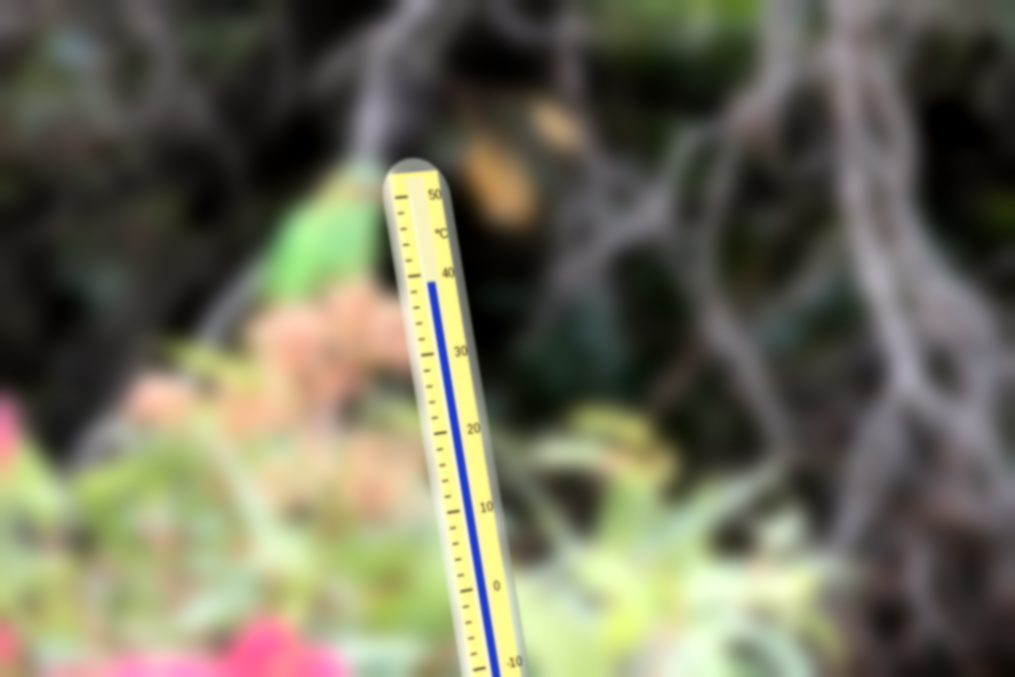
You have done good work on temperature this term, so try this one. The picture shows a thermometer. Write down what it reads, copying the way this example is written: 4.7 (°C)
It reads 39 (°C)
